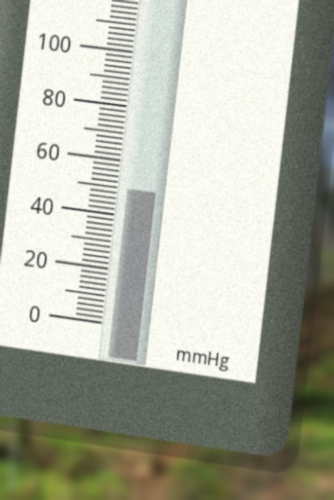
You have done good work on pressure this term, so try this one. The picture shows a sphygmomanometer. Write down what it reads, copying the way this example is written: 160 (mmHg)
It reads 50 (mmHg)
